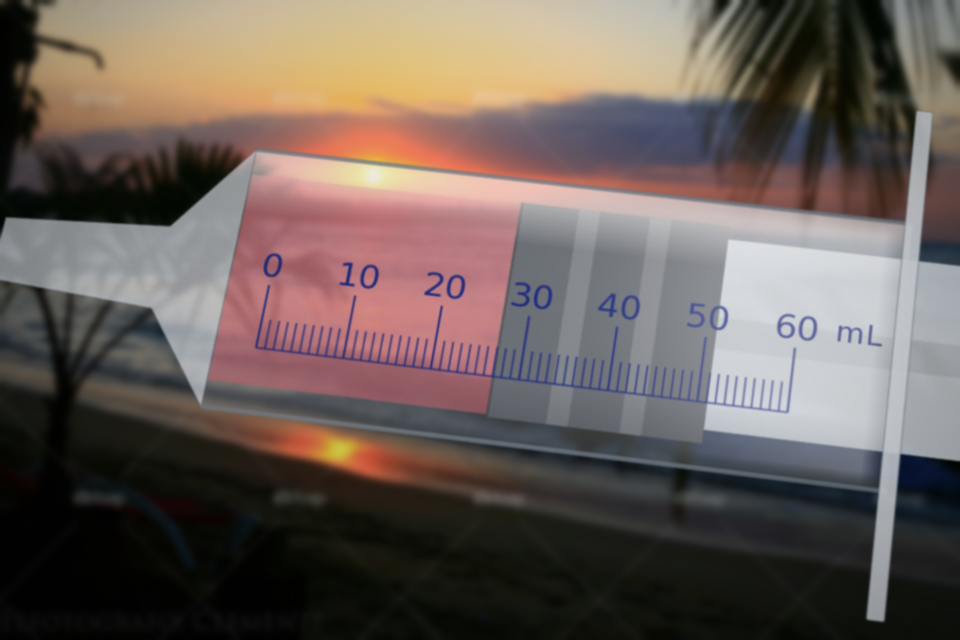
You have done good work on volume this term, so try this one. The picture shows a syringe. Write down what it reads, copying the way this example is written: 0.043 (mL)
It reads 27 (mL)
